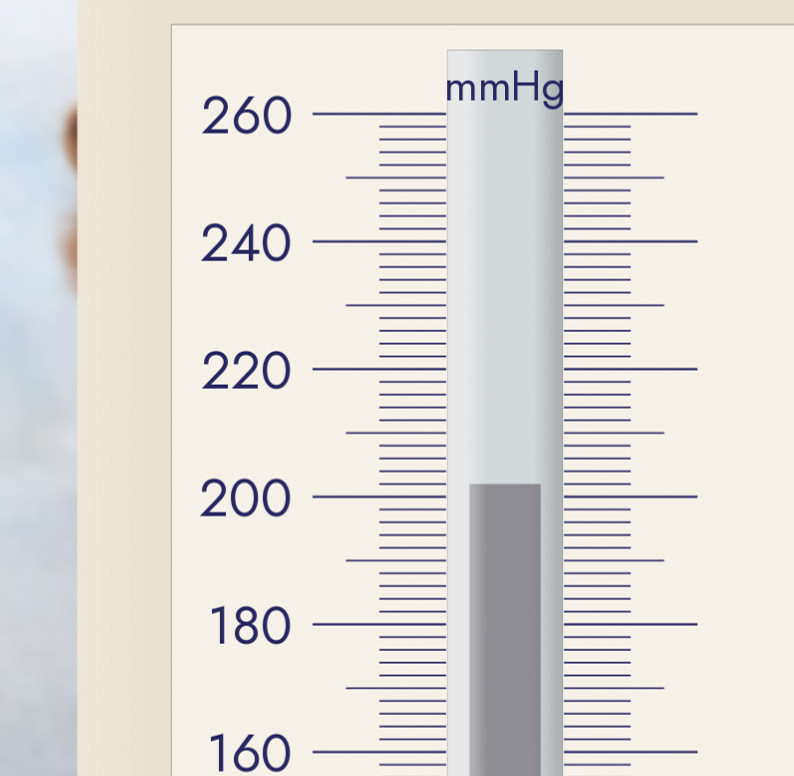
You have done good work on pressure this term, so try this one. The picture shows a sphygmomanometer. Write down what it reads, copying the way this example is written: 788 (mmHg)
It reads 202 (mmHg)
